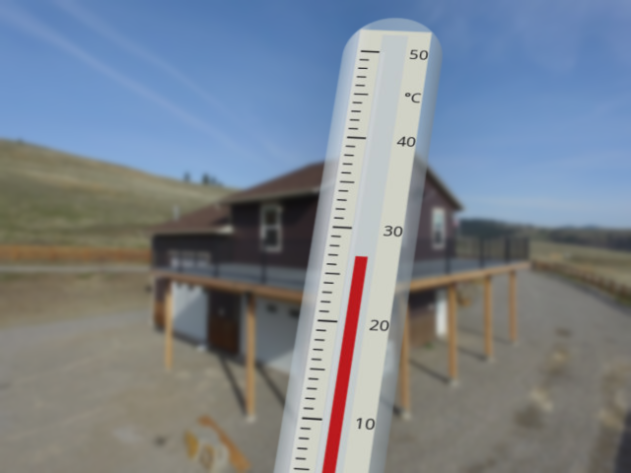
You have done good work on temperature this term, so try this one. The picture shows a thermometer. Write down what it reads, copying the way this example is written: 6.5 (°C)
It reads 27 (°C)
